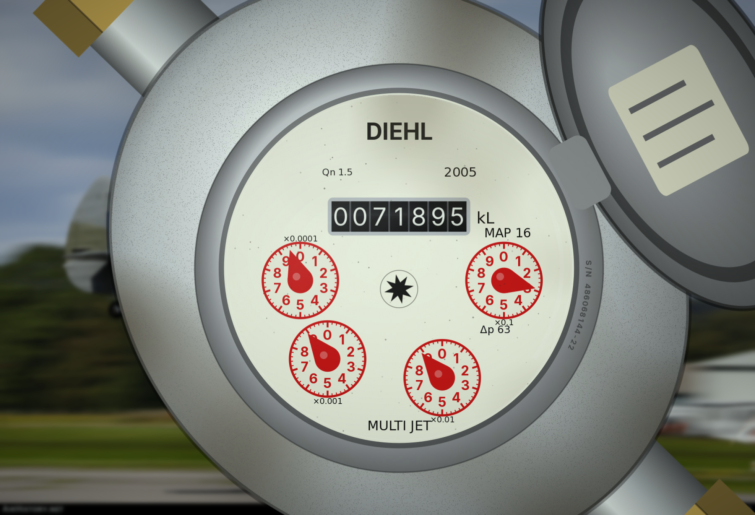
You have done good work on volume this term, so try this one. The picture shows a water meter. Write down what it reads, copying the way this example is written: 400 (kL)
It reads 71895.2889 (kL)
